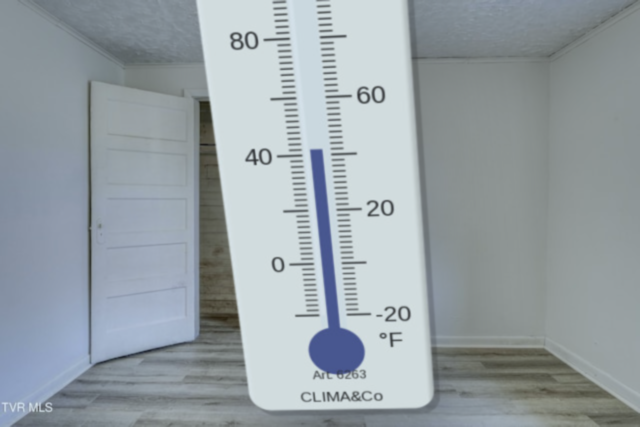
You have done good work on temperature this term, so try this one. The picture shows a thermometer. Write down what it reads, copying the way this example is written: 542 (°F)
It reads 42 (°F)
